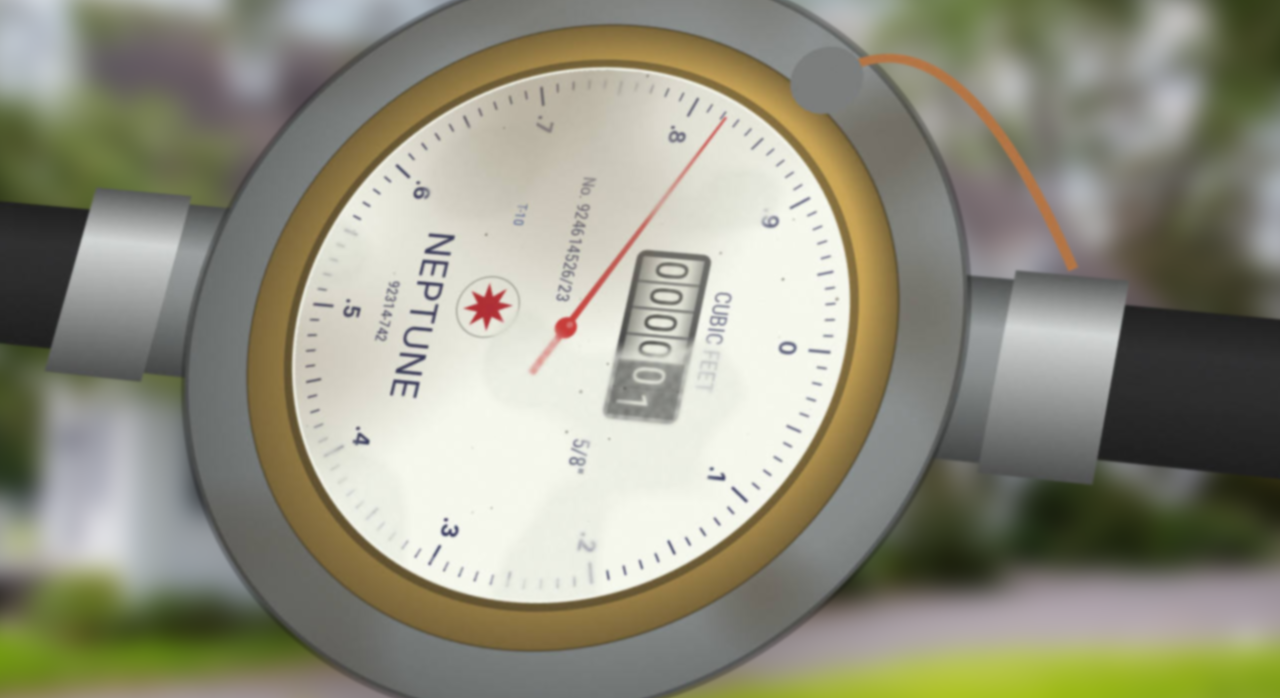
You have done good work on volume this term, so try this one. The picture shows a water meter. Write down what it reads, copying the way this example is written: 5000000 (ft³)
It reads 0.82 (ft³)
